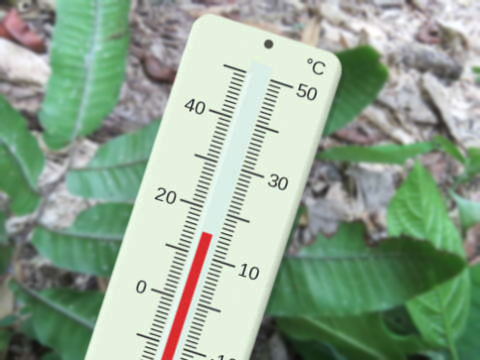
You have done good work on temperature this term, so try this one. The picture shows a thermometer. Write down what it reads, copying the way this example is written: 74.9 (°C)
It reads 15 (°C)
